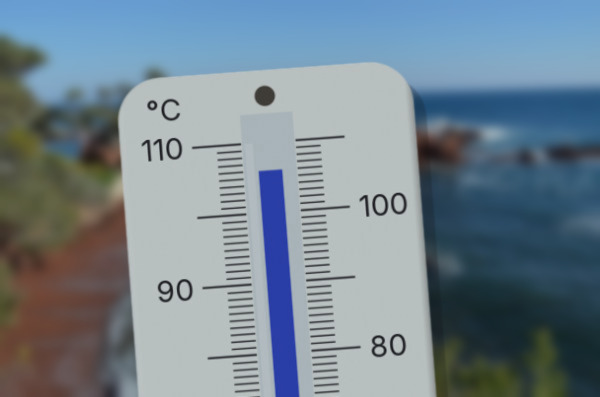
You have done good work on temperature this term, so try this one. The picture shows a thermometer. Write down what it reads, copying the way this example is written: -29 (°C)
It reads 106 (°C)
